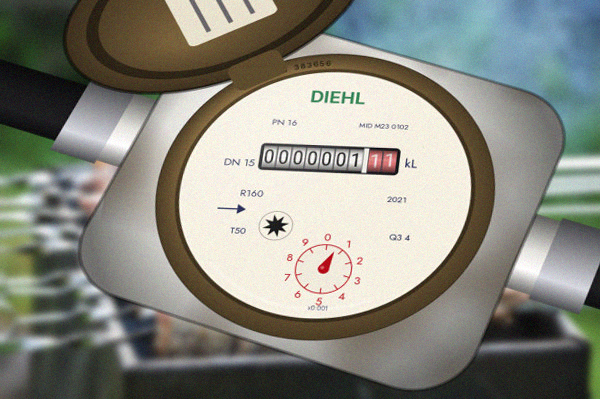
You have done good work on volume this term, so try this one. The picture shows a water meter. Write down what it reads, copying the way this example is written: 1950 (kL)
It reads 1.110 (kL)
